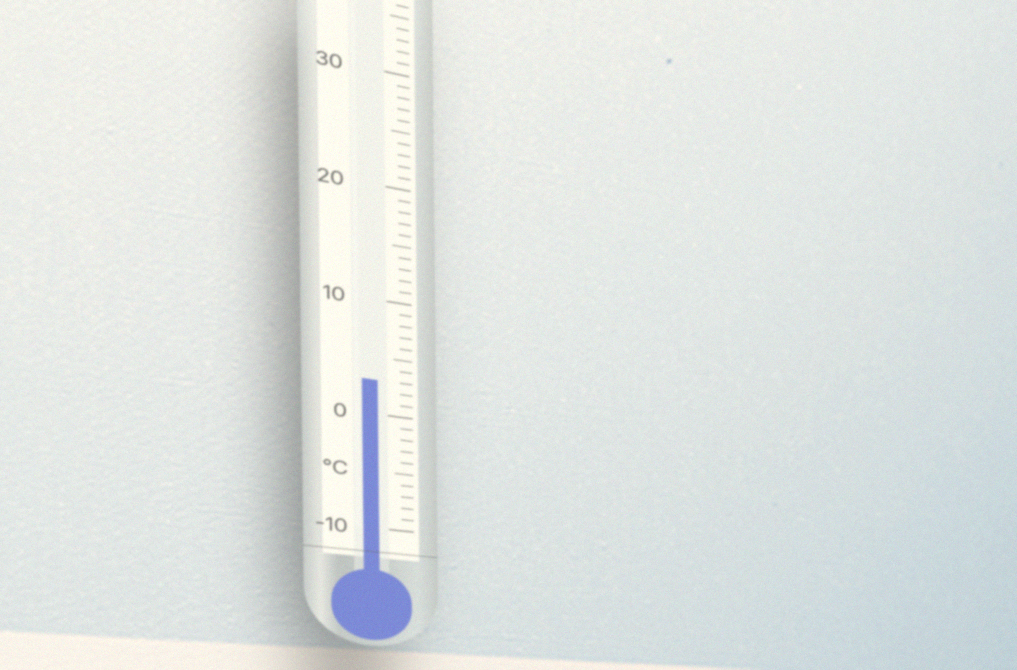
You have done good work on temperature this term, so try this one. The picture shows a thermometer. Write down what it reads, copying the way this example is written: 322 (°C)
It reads 3 (°C)
